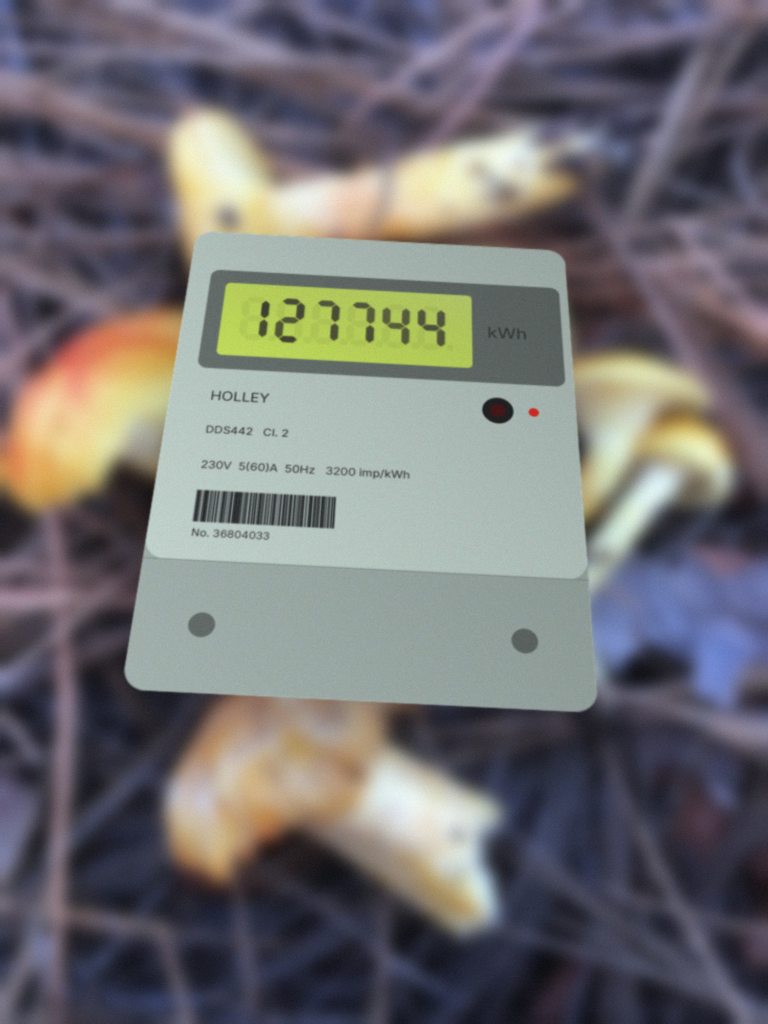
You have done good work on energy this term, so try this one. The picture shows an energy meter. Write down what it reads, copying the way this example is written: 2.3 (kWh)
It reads 127744 (kWh)
